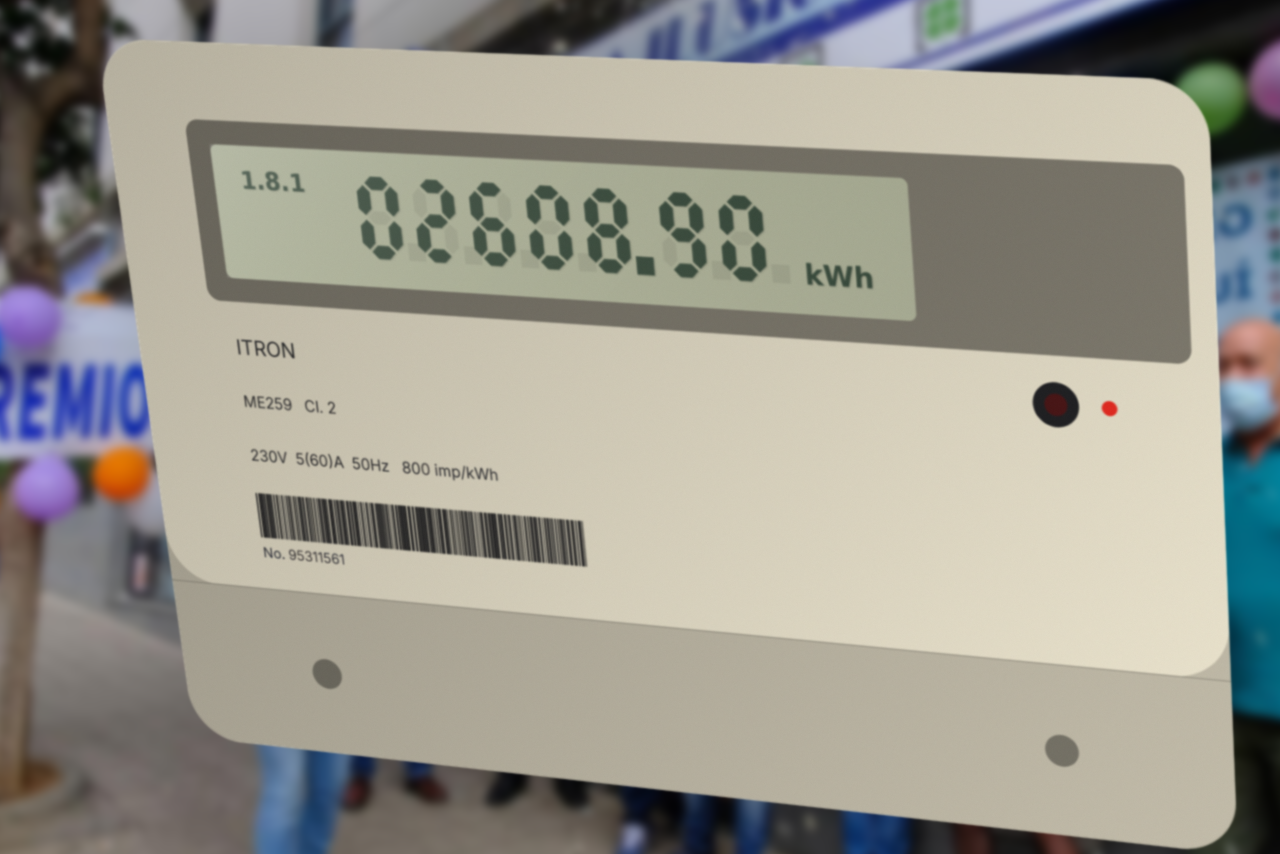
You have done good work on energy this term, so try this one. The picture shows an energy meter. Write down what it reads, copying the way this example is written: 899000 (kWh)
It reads 2608.90 (kWh)
